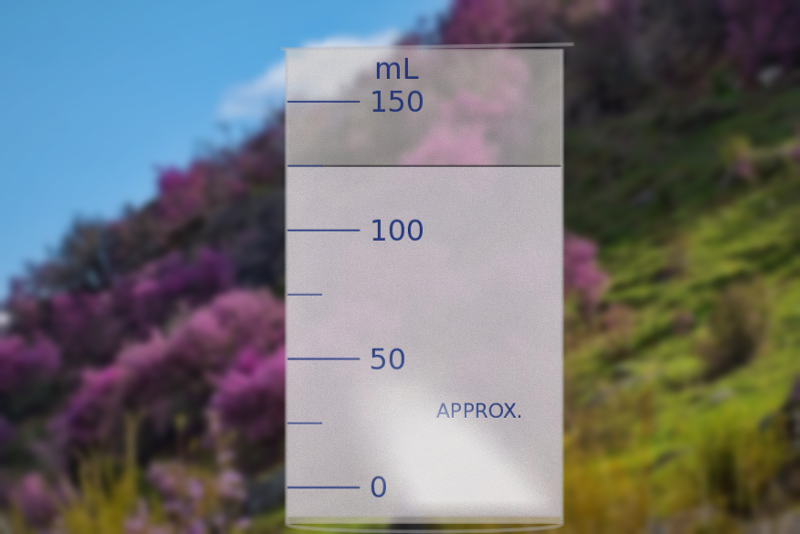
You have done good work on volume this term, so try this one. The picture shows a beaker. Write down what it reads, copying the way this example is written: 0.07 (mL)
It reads 125 (mL)
